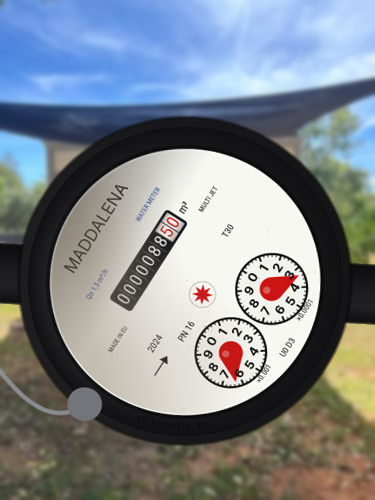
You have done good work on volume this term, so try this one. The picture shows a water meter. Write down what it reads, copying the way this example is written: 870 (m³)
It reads 88.5063 (m³)
